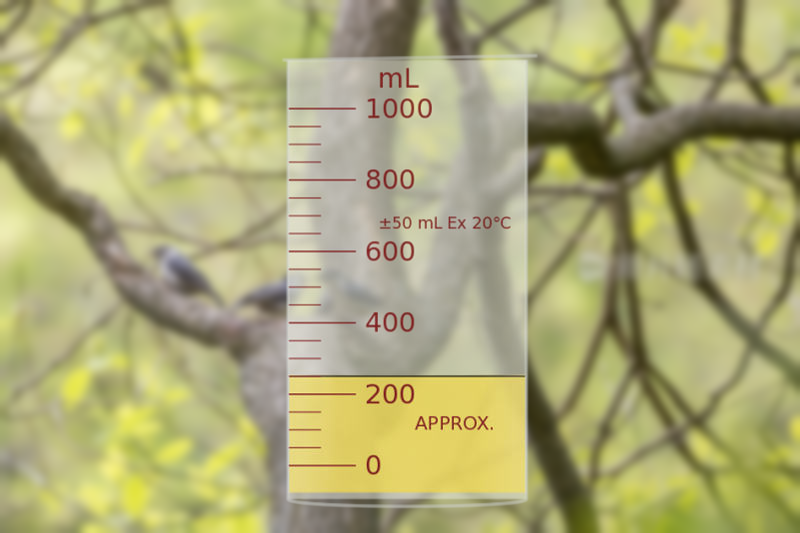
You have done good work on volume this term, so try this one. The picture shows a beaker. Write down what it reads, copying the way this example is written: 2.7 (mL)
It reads 250 (mL)
